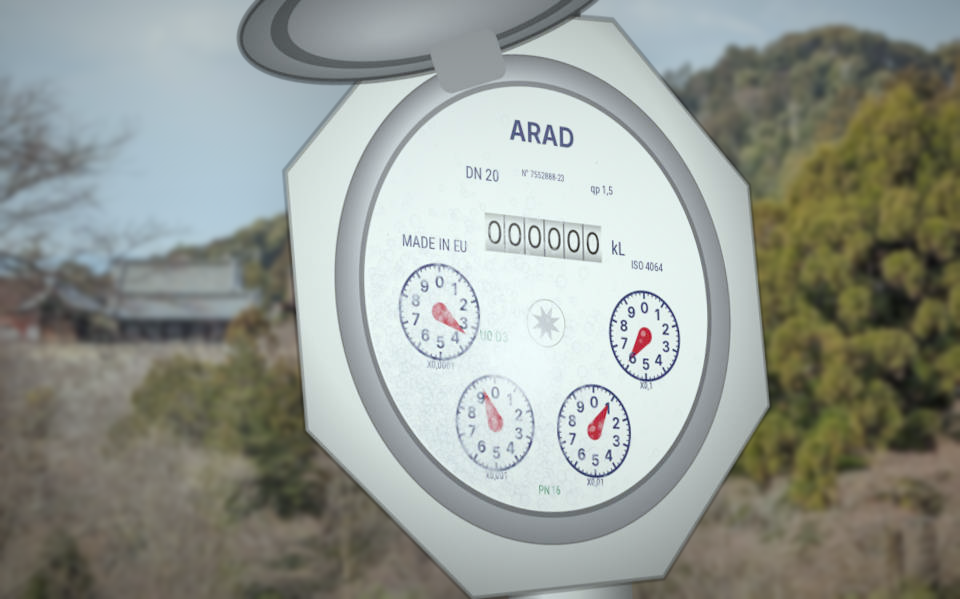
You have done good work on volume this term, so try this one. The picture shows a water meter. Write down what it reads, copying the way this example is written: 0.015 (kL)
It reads 0.6093 (kL)
